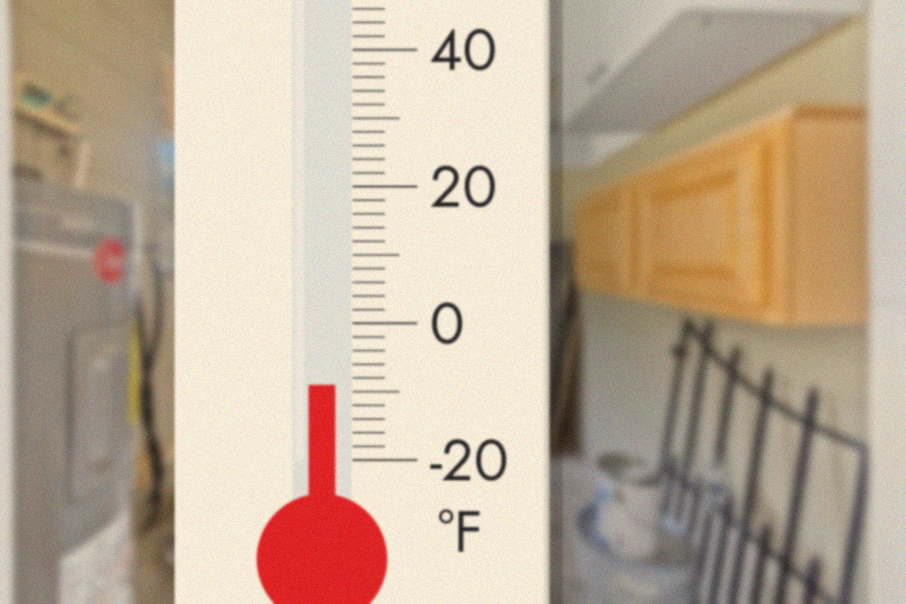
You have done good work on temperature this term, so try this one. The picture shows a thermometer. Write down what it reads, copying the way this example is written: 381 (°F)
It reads -9 (°F)
